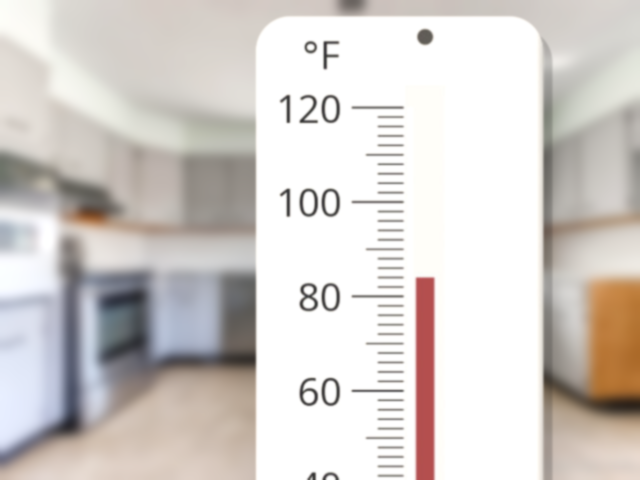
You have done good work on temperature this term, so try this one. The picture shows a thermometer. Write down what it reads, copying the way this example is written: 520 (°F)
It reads 84 (°F)
